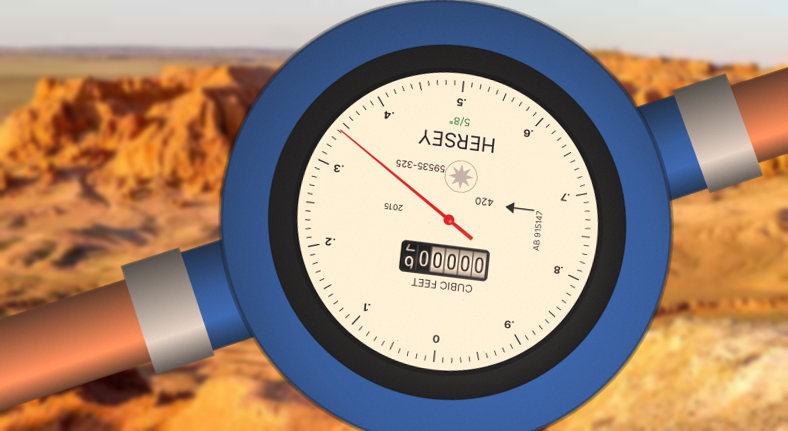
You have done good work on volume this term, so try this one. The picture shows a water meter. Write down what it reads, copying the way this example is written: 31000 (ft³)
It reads 6.34 (ft³)
